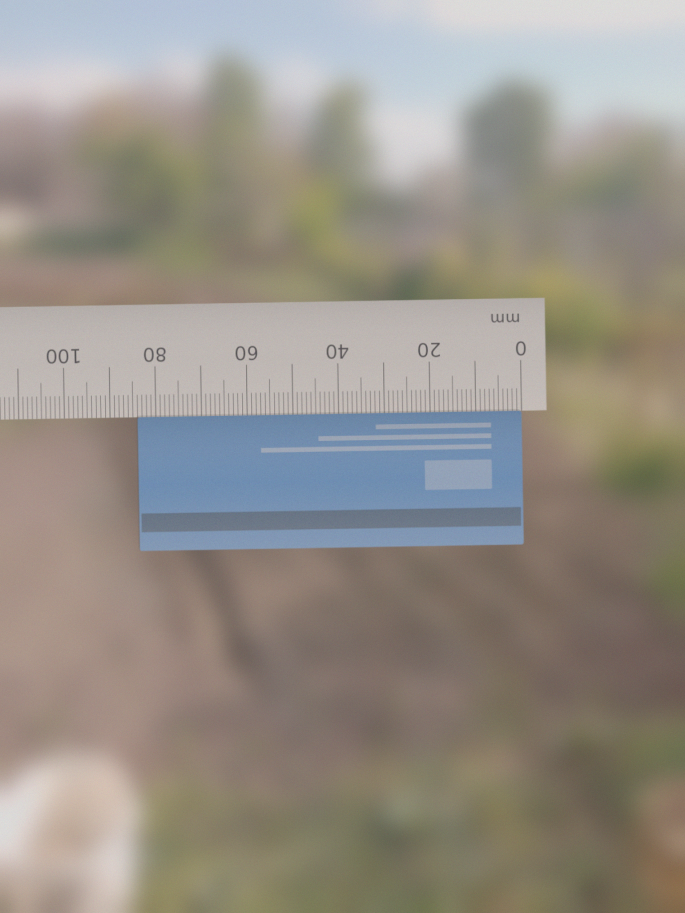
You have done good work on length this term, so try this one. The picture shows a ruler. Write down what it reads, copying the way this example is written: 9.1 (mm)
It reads 84 (mm)
